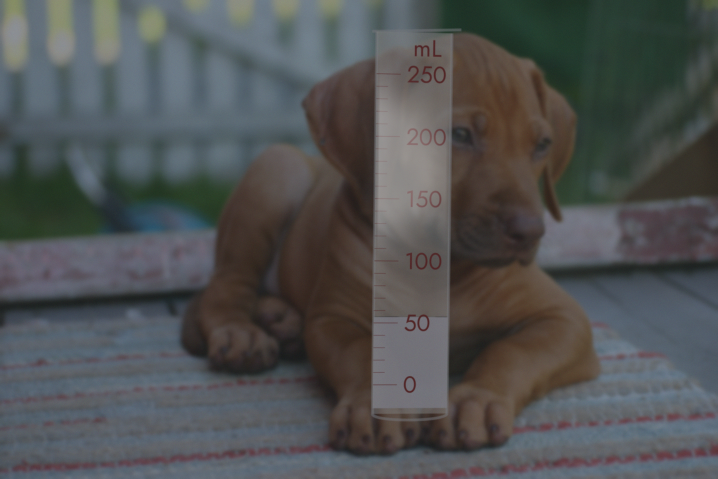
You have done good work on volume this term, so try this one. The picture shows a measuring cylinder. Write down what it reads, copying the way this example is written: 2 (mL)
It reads 55 (mL)
